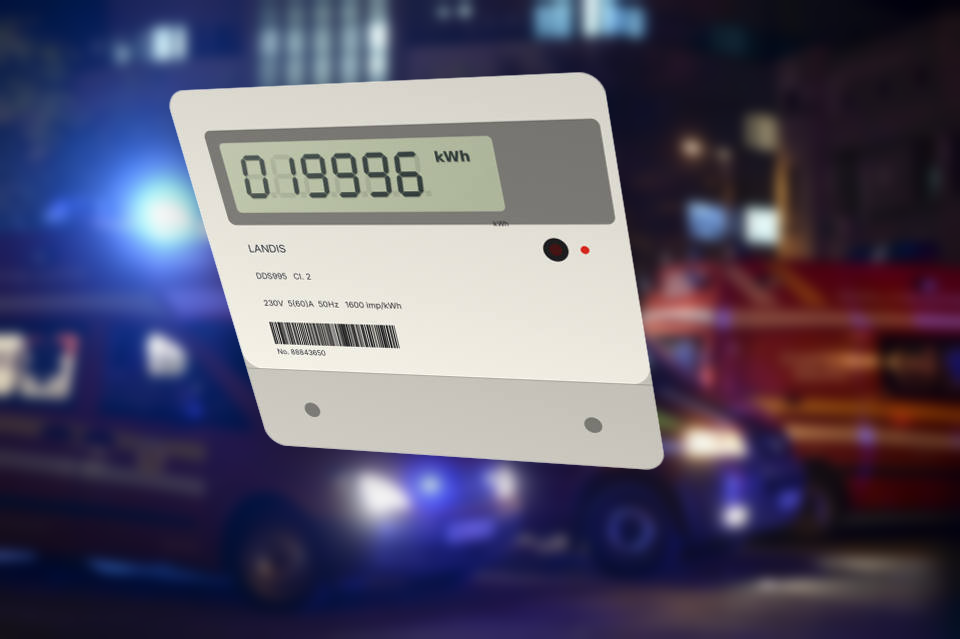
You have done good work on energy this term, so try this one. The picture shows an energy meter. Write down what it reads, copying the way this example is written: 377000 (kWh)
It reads 19996 (kWh)
